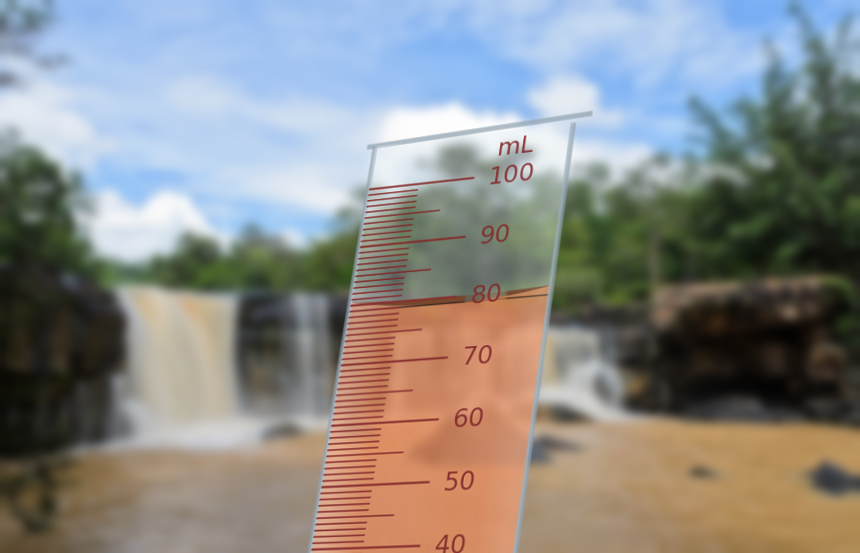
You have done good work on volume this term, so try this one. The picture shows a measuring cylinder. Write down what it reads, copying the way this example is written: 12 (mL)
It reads 79 (mL)
